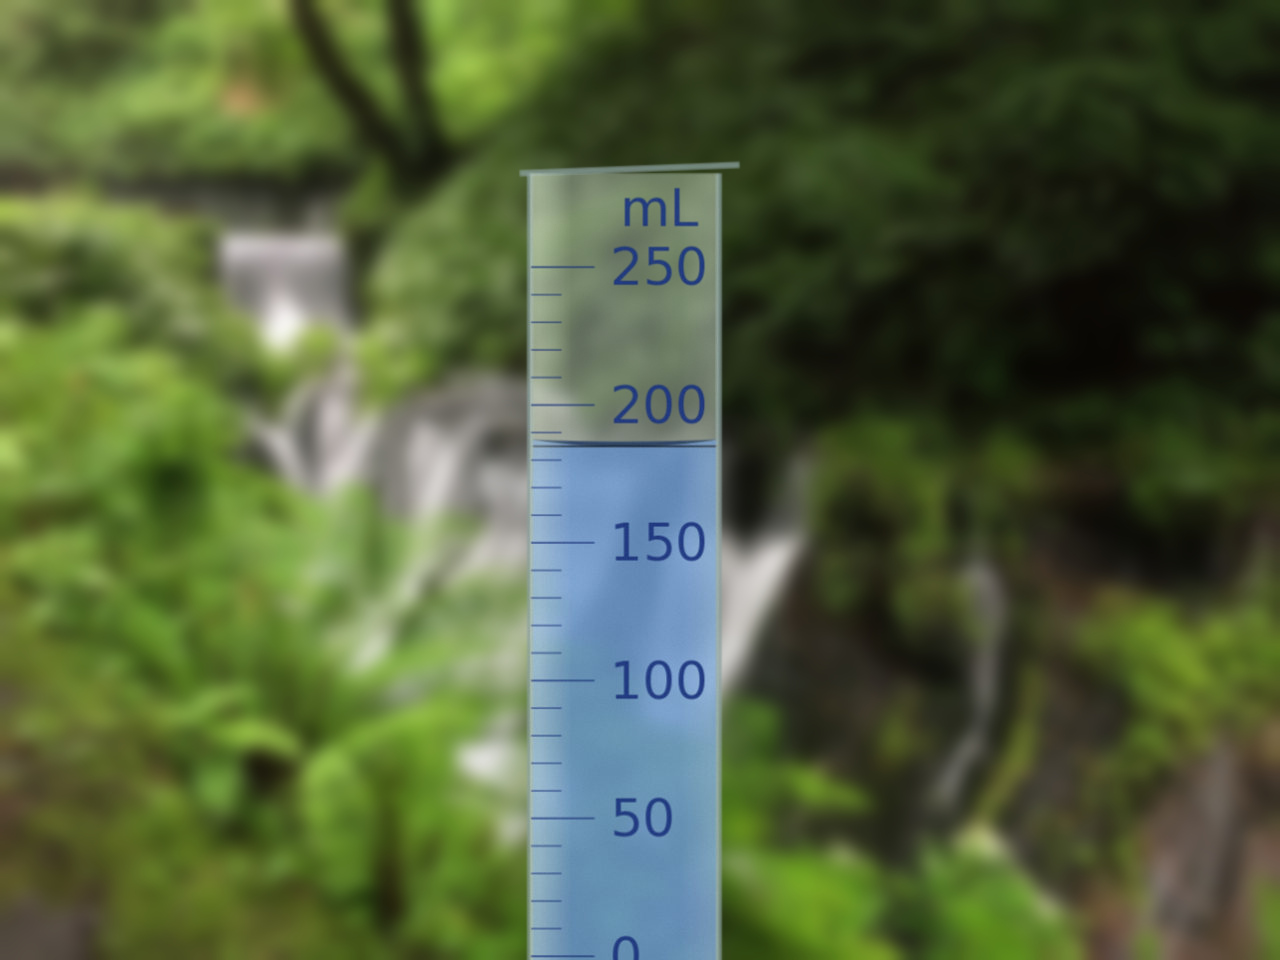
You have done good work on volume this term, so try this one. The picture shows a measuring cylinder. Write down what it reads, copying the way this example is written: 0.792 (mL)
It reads 185 (mL)
